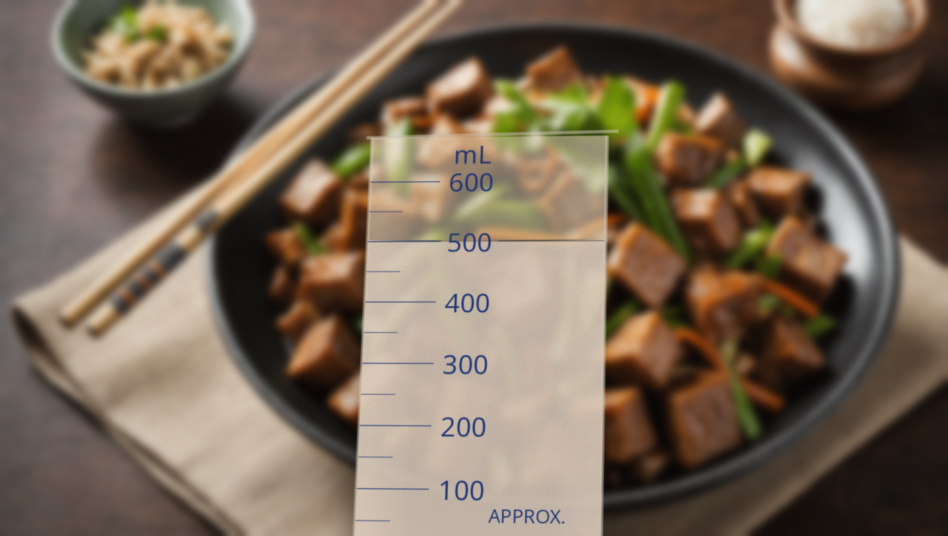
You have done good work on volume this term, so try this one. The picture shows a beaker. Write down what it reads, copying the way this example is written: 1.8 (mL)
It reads 500 (mL)
